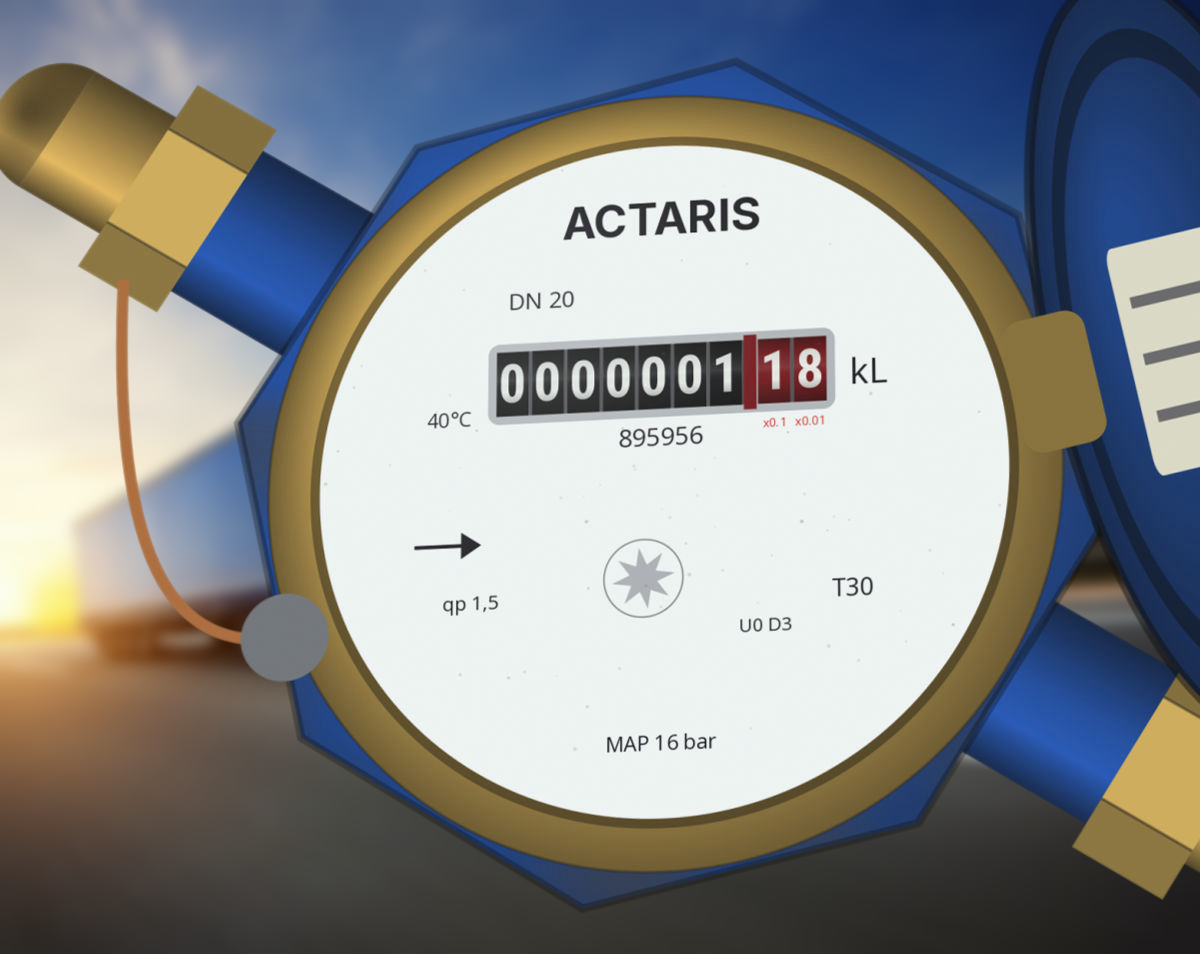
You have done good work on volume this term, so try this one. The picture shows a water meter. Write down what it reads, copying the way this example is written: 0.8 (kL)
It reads 1.18 (kL)
